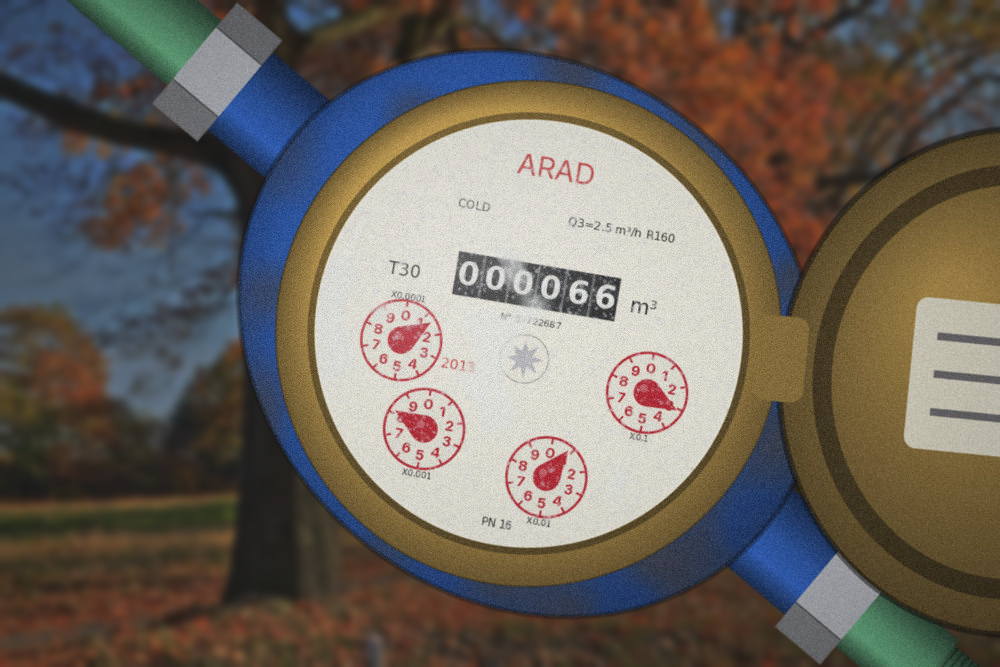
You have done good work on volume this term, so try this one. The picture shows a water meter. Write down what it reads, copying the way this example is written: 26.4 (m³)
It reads 66.3081 (m³)
